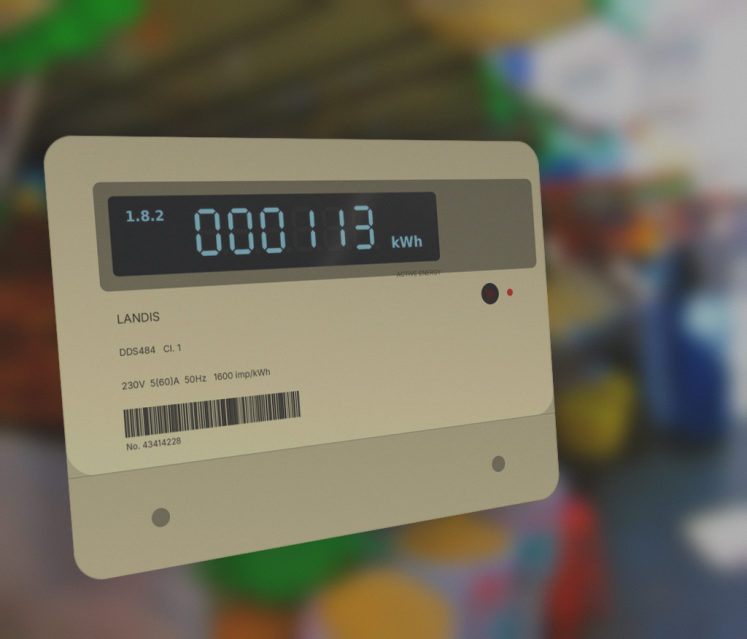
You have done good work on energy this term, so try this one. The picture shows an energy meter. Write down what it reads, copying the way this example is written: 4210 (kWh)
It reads 113 (kWh)
